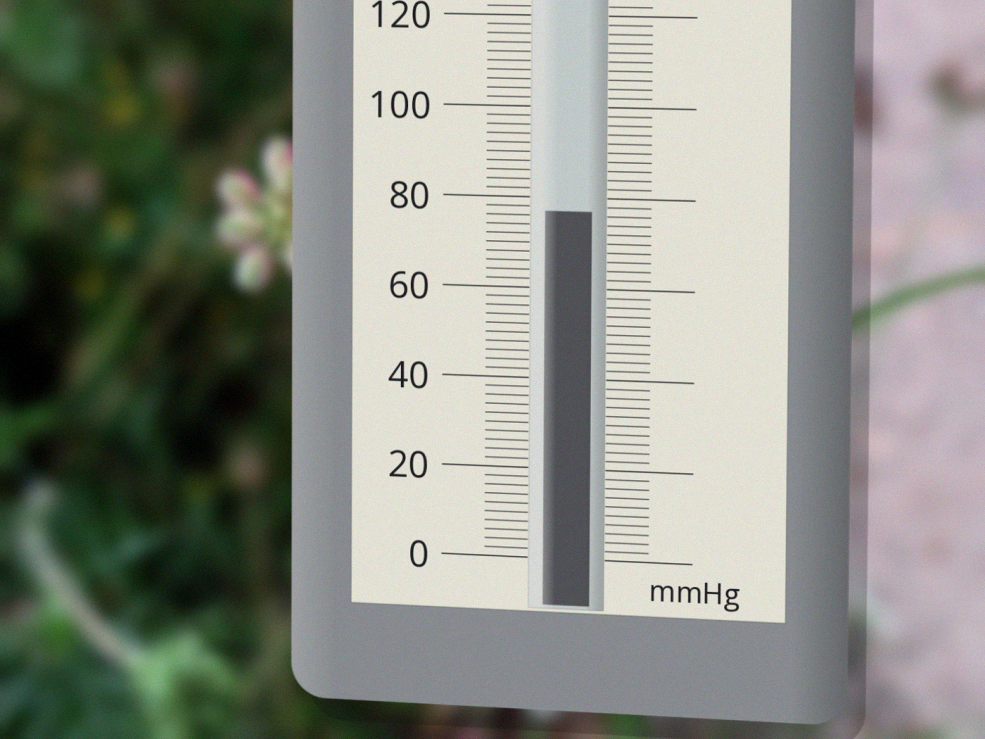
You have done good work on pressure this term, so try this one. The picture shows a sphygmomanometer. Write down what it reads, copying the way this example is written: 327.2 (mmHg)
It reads 77 (mmHg)
